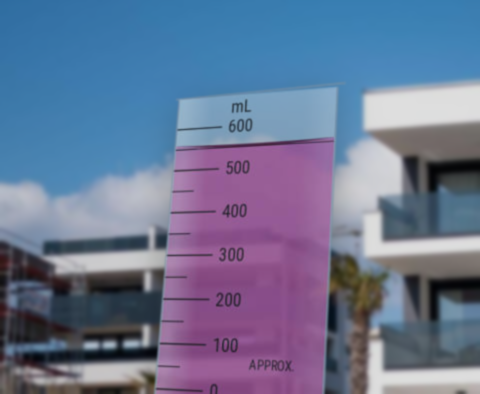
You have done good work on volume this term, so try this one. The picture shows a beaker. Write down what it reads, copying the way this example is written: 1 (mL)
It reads 550 (mL)
